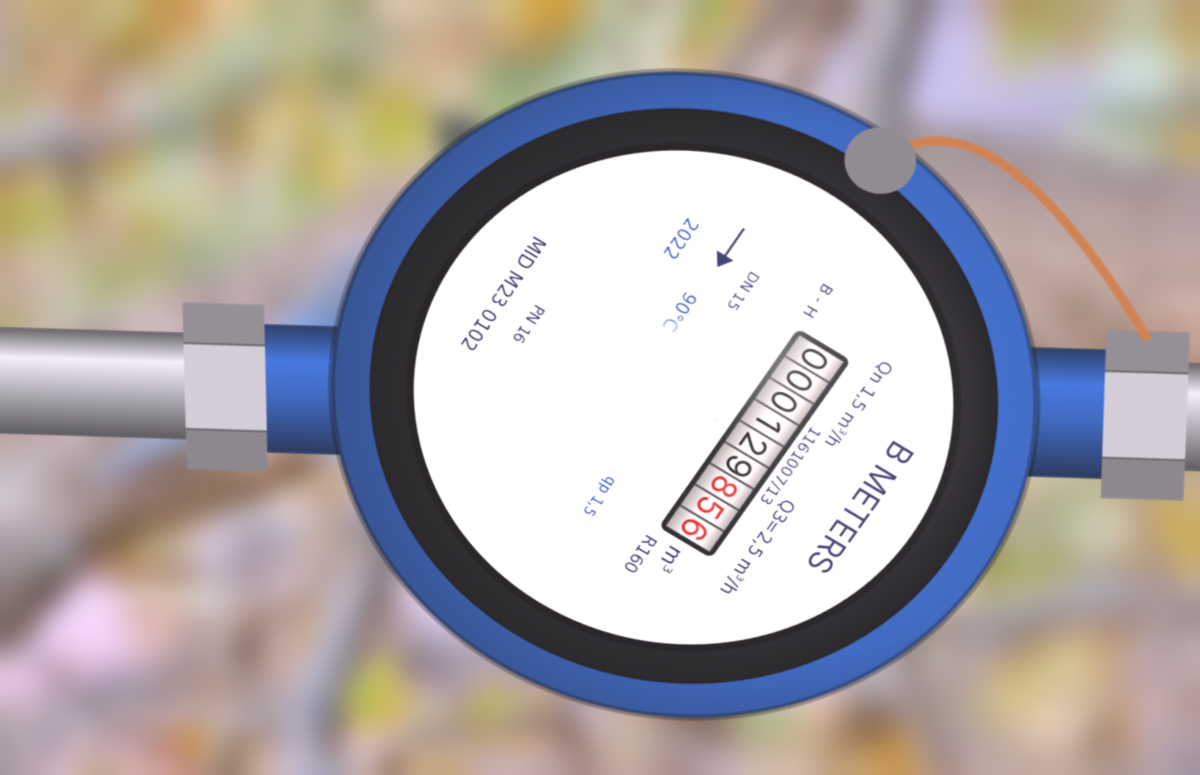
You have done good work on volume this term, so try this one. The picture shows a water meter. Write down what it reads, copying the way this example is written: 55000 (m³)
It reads 129.856 (m³)
